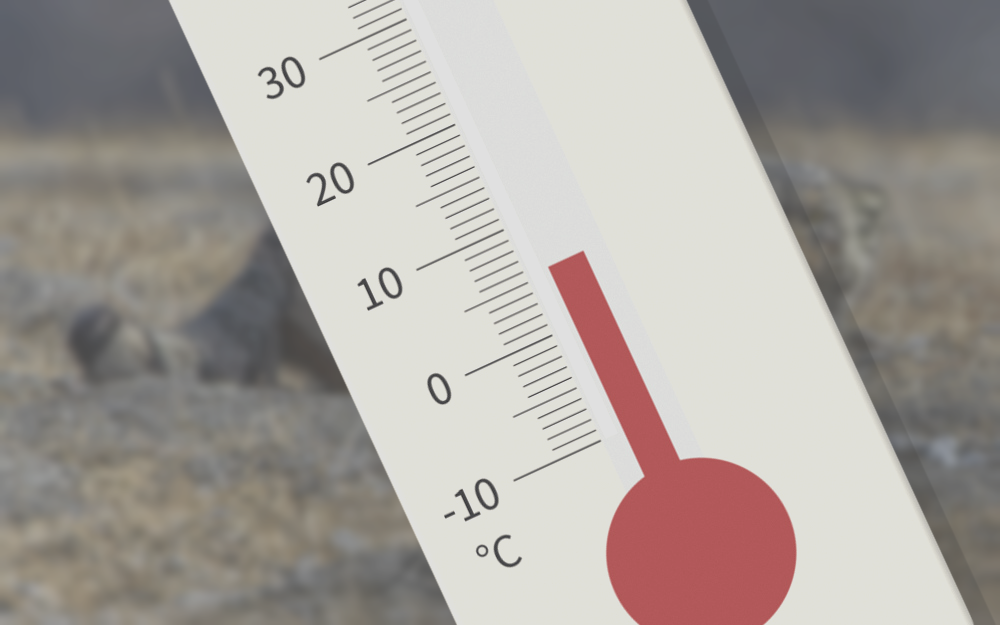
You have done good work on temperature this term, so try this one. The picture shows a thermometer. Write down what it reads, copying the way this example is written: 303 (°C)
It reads 5.5 (°C)
